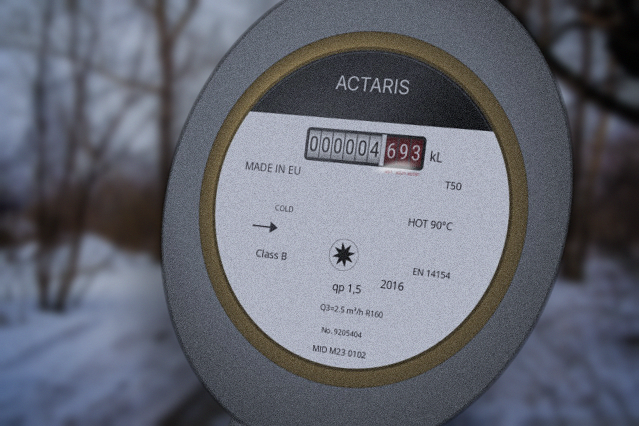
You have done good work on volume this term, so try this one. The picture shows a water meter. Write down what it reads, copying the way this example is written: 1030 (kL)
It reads 4.693 (kL)
